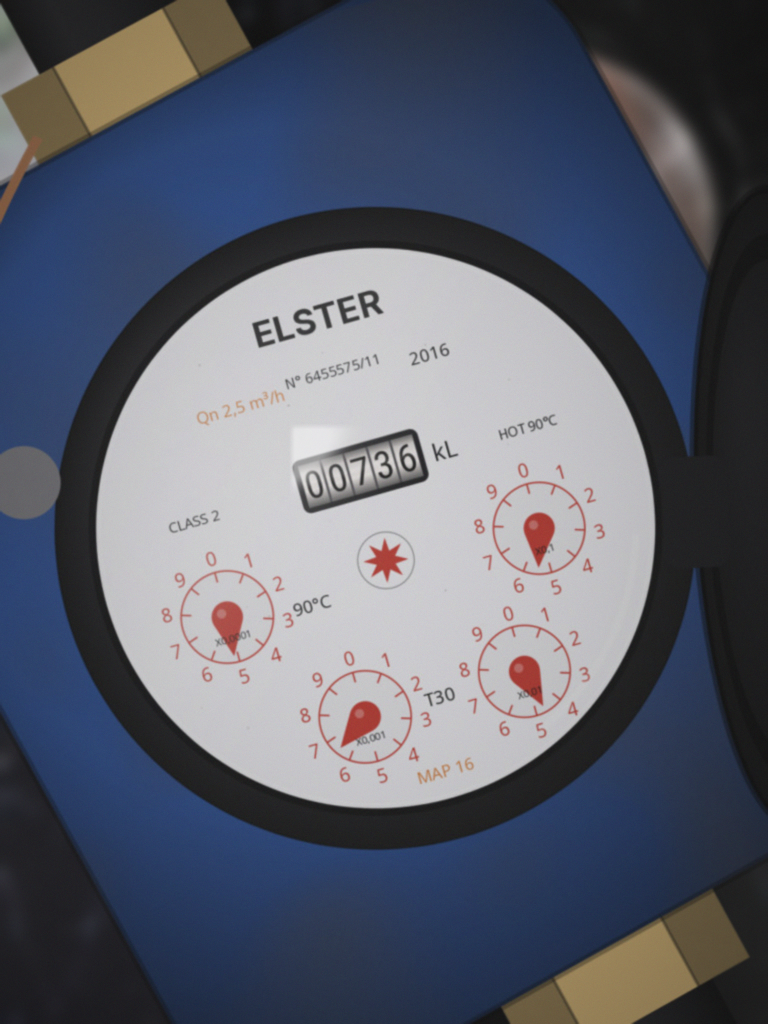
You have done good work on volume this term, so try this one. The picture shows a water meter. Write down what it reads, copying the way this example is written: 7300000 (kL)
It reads 736.5465 (kL)
